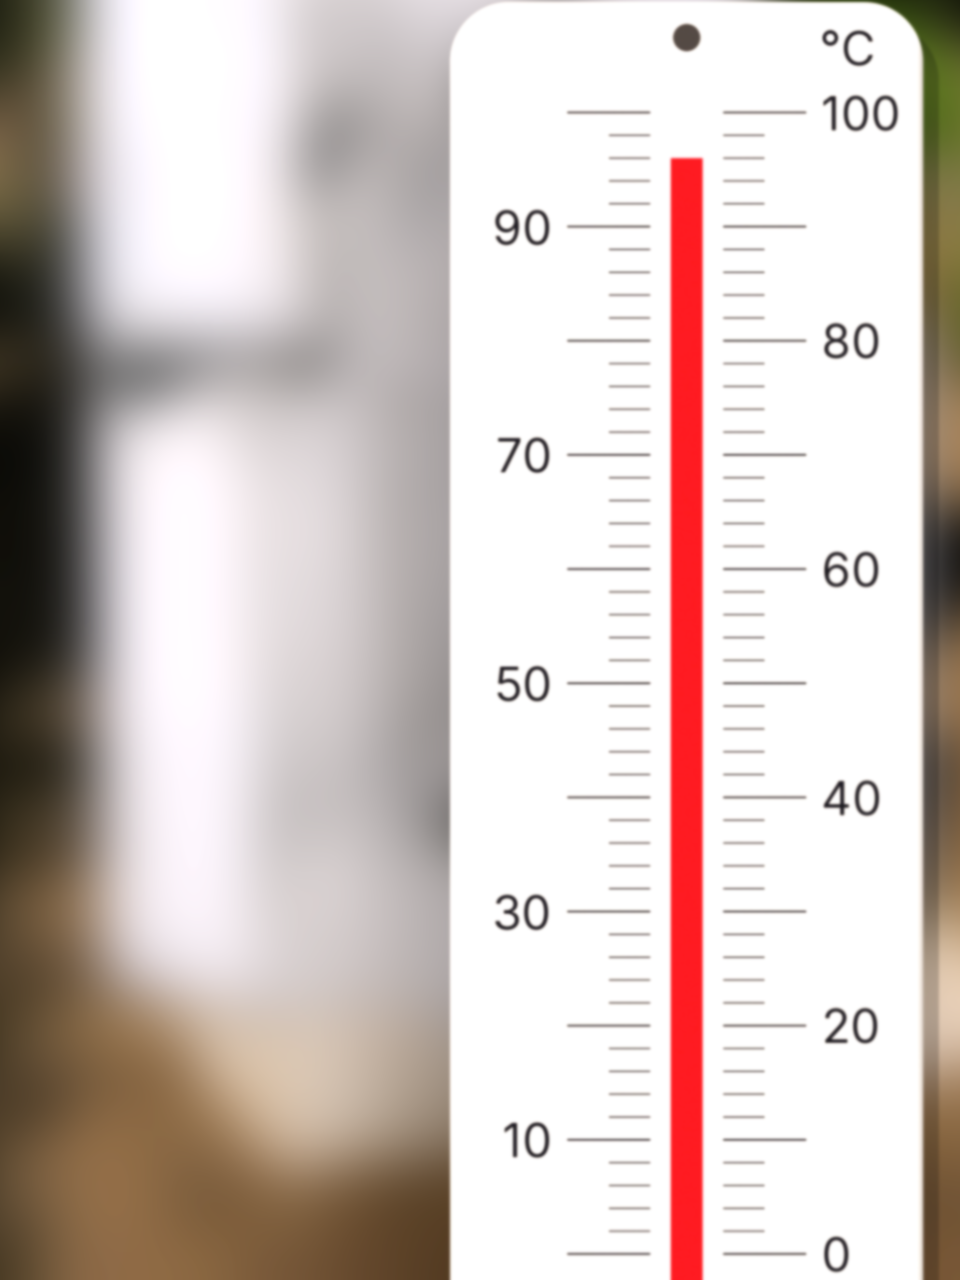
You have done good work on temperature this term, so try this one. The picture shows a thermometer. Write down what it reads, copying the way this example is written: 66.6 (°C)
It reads 96 (°C)
